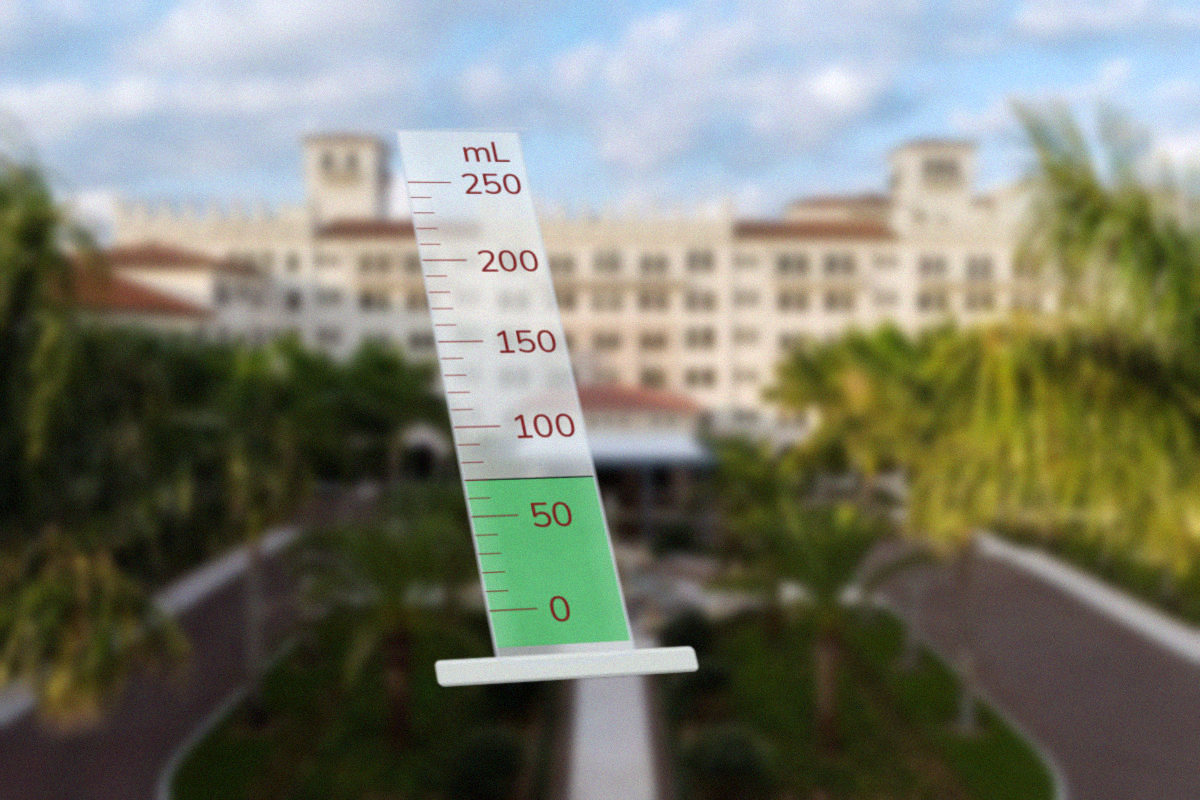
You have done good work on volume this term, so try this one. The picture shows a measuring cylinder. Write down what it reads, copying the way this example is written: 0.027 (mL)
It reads 70 (mL)
